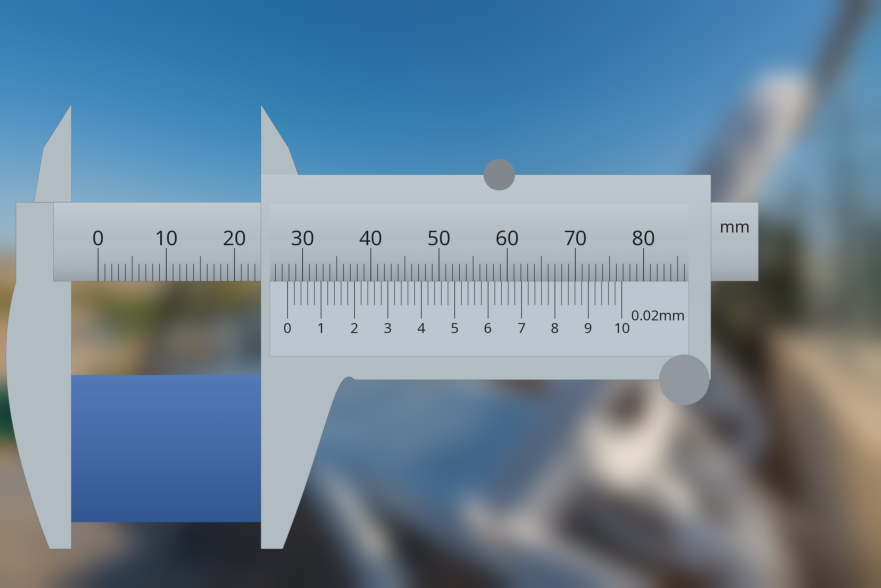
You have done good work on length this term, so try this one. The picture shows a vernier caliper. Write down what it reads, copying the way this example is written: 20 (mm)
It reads 27.8 (mm)
